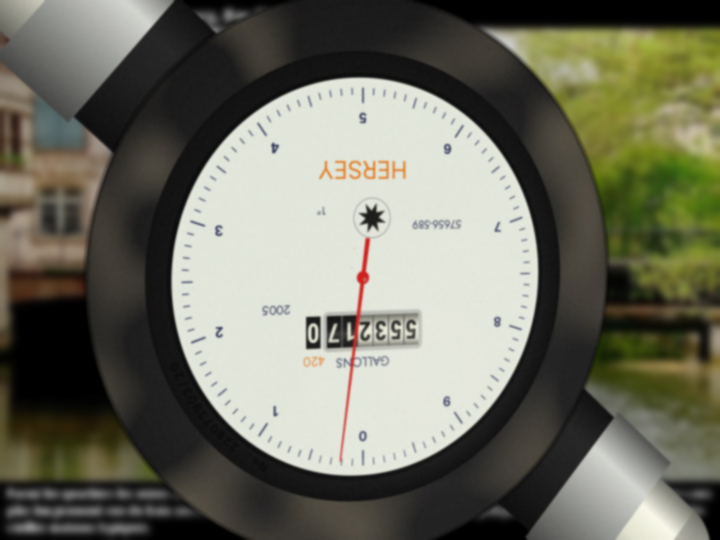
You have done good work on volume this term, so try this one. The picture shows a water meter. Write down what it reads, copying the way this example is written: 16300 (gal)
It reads 5532170.2 (gal)
